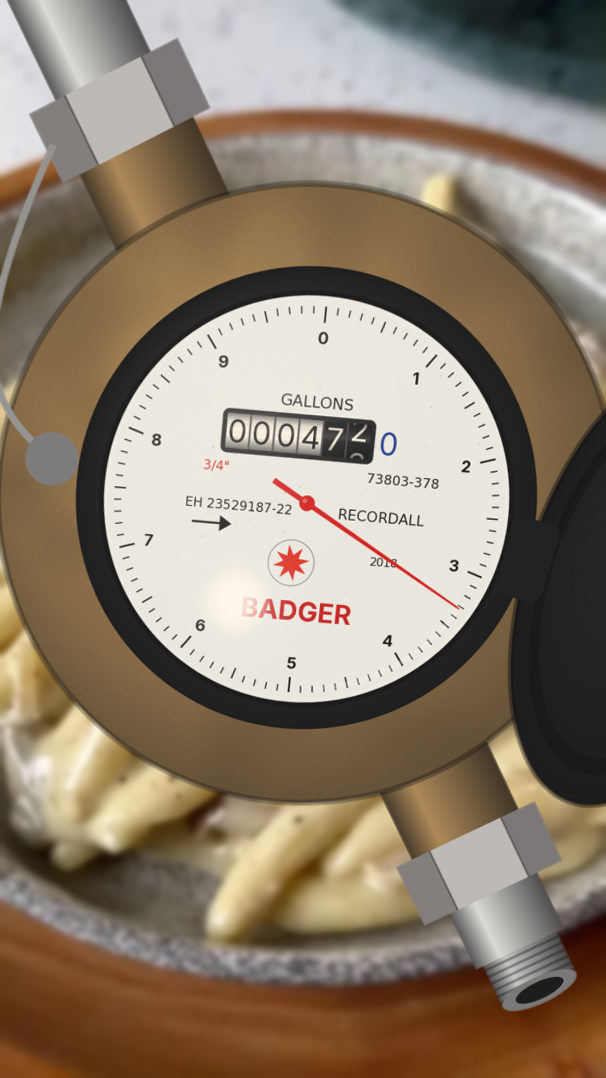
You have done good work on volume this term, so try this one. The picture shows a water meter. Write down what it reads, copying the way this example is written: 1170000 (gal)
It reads 4723.3 (gal)
